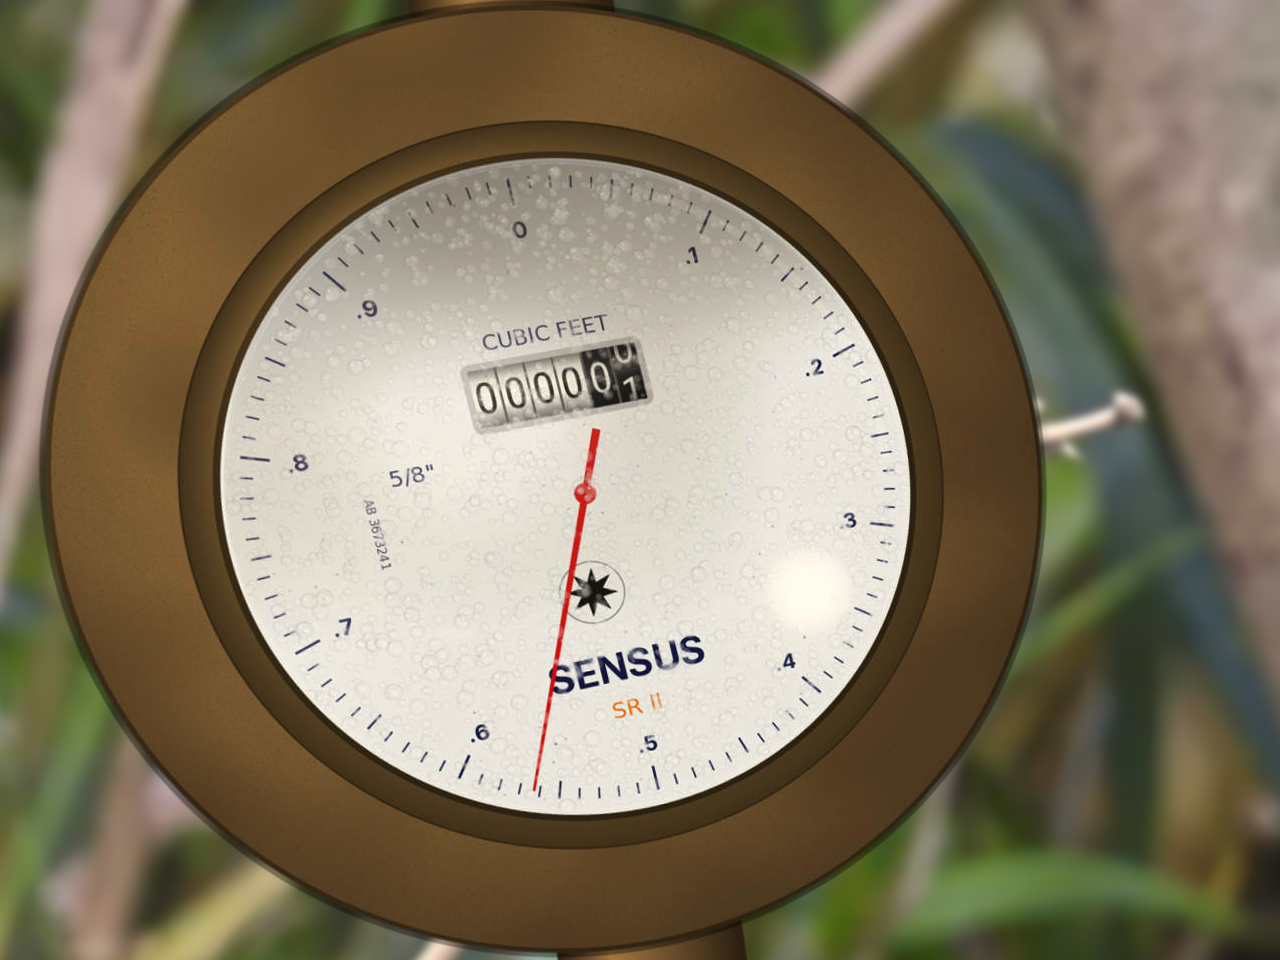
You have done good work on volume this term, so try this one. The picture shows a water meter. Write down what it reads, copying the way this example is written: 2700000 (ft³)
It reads 0.56 (ft³)
